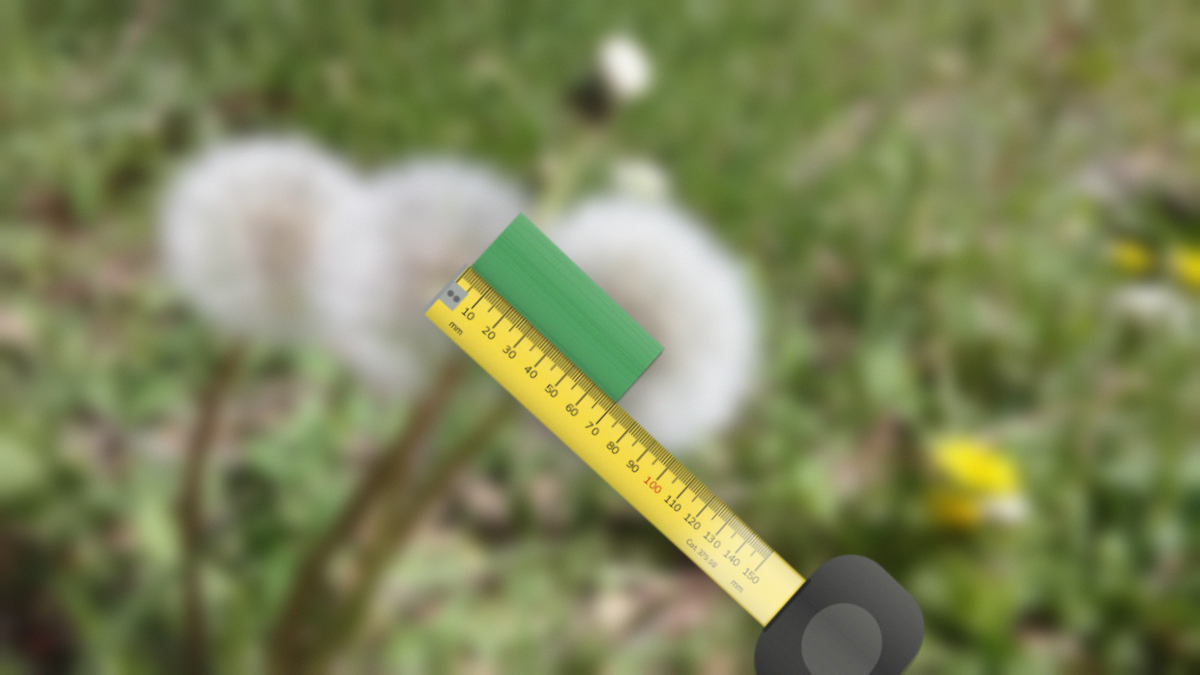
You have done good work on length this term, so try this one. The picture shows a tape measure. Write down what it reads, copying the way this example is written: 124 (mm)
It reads 70 (mm)
